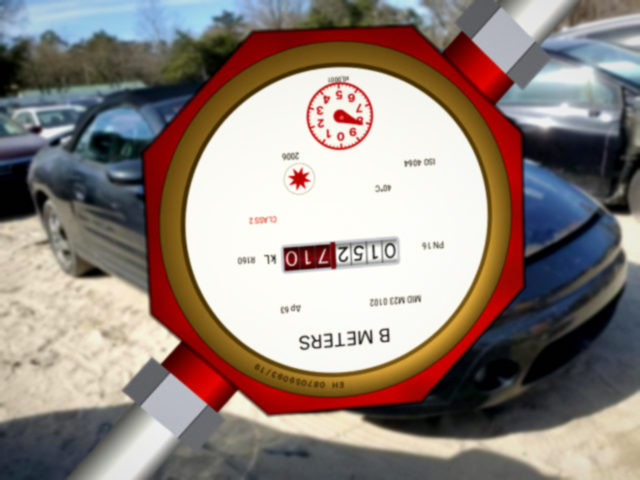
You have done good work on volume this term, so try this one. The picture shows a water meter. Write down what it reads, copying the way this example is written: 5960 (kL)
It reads 152.7108 (kL)
